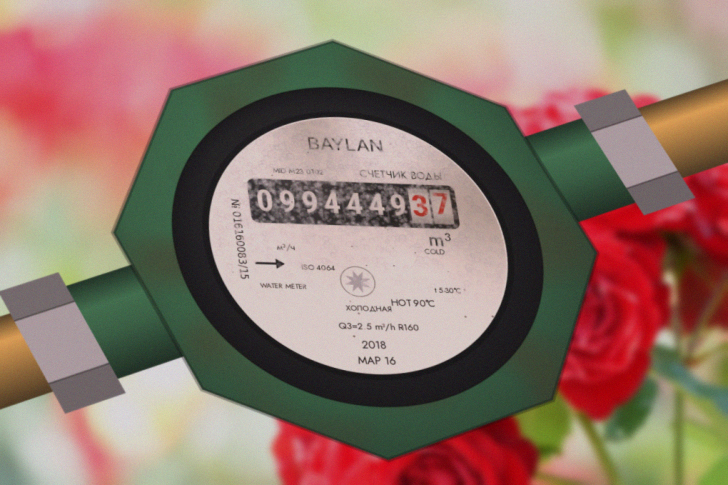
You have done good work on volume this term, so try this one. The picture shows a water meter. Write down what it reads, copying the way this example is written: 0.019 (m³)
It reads 994449.37 (m³)
